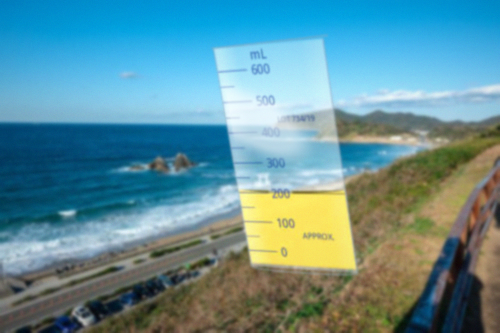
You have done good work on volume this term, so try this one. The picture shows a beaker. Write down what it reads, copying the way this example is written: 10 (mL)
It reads 200 (mL)
